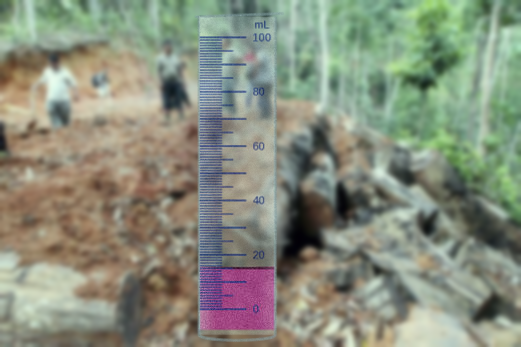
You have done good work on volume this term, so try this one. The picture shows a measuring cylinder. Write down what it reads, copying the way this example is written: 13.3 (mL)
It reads 15 (mL)
